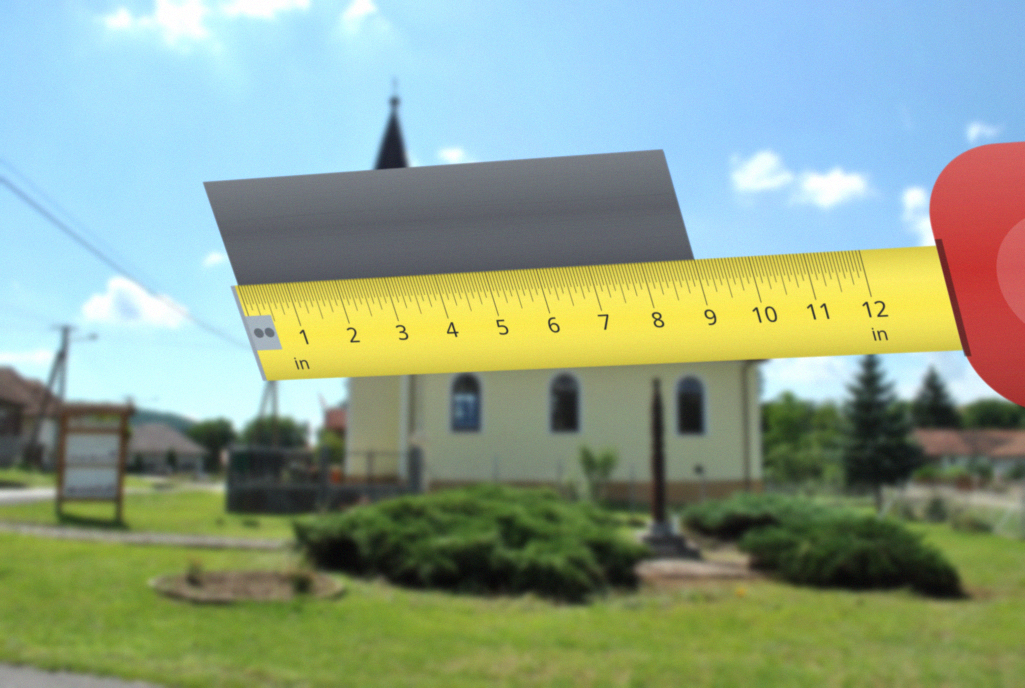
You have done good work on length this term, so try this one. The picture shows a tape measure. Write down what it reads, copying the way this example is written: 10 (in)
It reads 9 (in)
